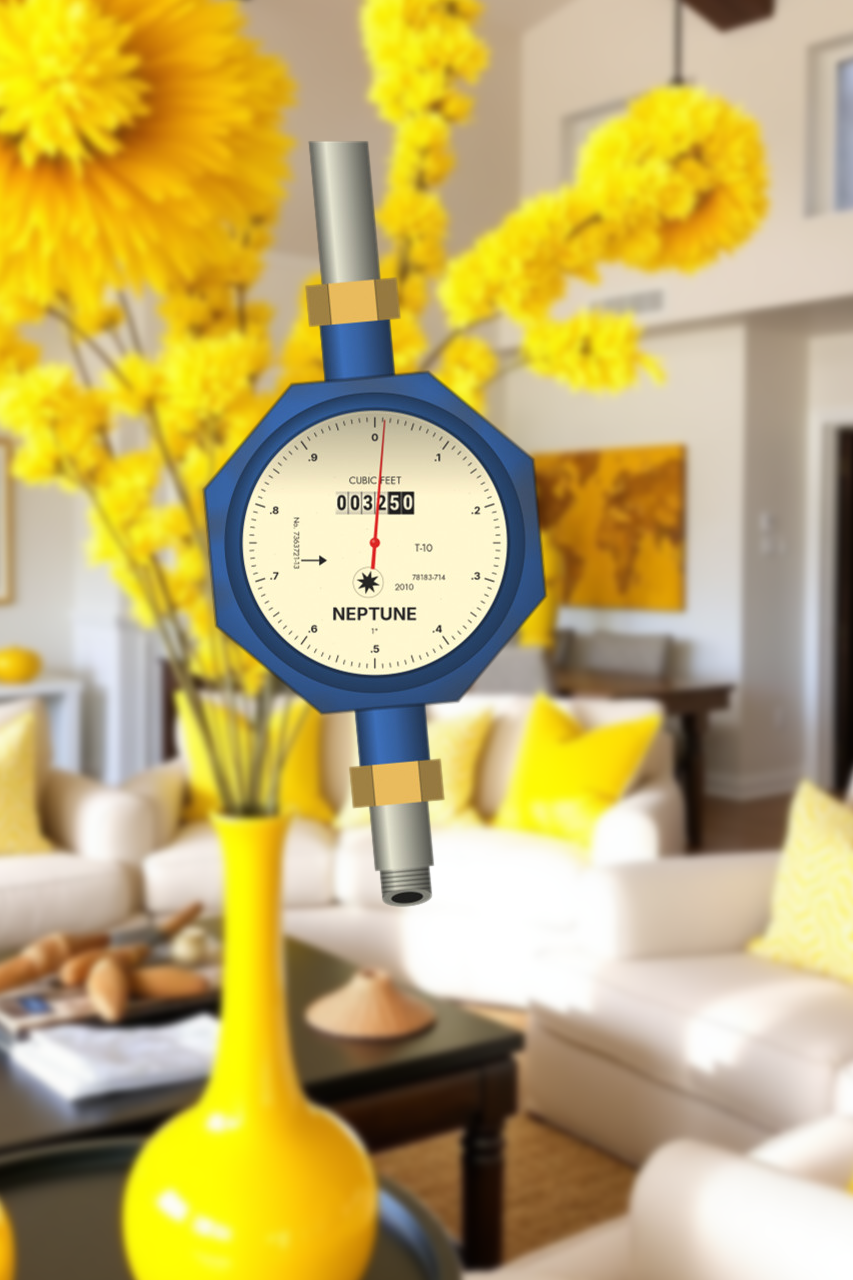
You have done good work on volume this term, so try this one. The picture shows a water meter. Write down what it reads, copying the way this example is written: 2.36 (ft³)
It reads 3250.01 (ft³)
